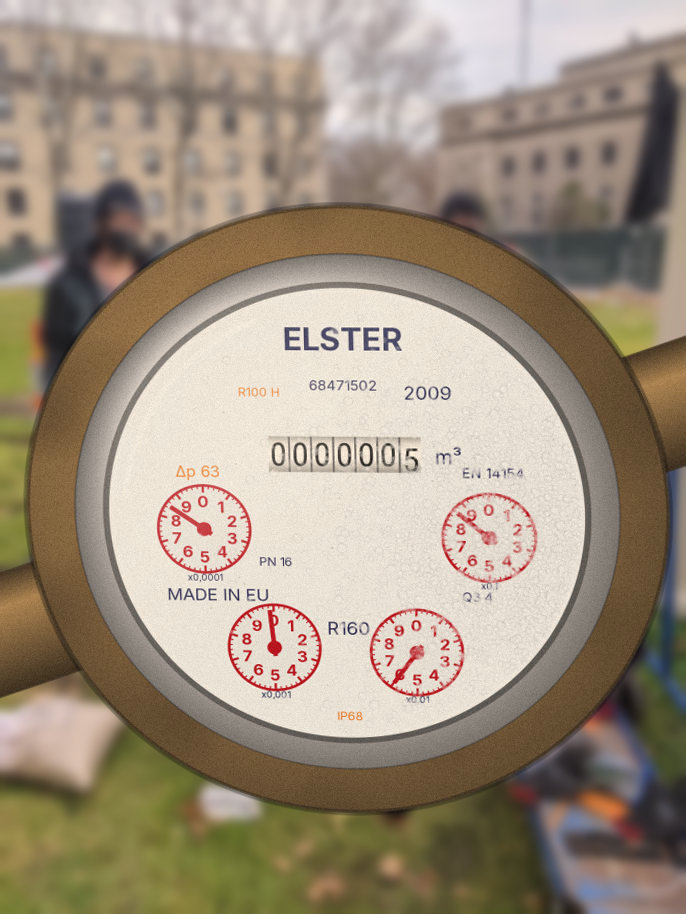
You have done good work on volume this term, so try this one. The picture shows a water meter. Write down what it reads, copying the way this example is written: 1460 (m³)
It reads 4.8598 (m³)
